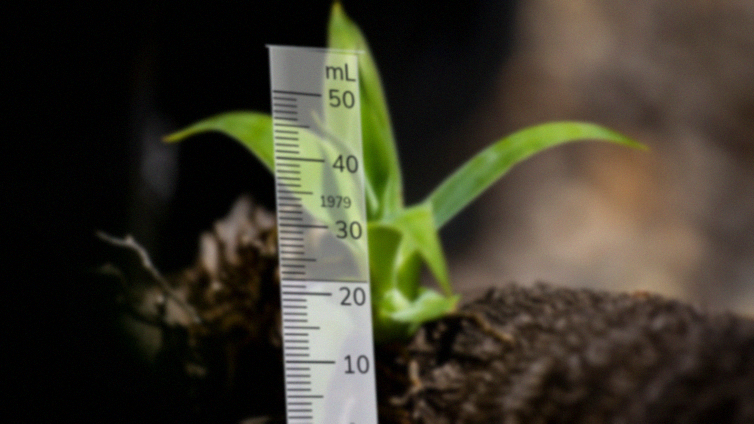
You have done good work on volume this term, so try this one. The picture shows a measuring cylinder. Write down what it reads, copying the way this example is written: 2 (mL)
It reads 22 (mL)
